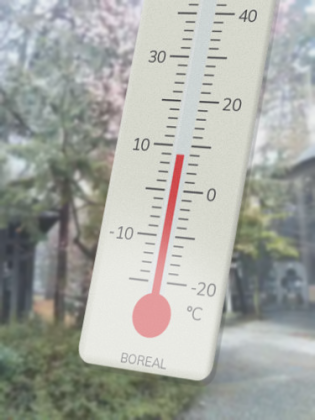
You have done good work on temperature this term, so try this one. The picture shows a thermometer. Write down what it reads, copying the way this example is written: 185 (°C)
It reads 8 (°C)
